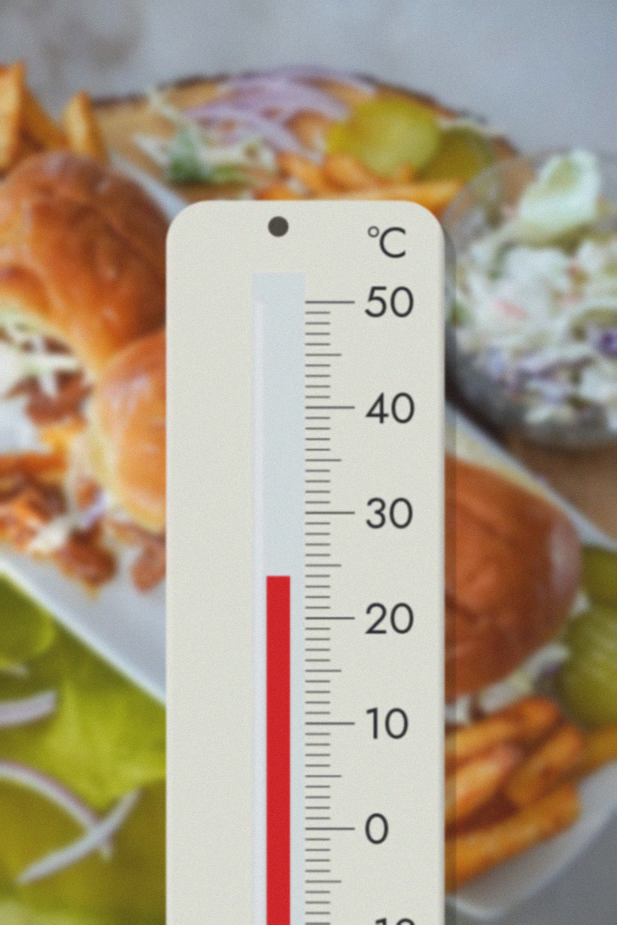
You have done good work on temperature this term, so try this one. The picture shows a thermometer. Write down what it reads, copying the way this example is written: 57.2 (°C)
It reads 24 (°C)
